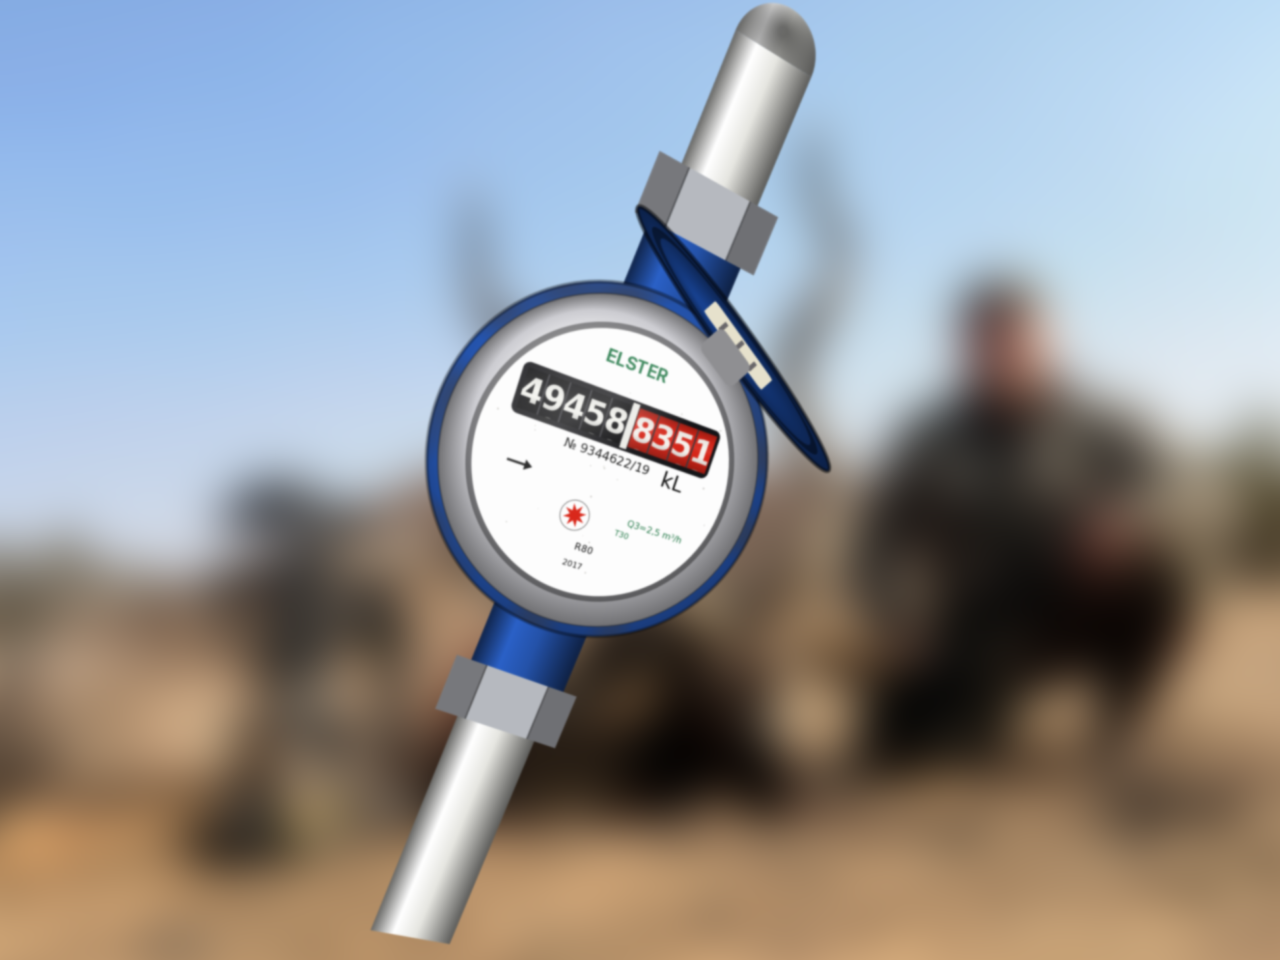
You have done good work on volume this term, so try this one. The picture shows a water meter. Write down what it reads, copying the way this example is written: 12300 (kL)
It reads 49458.8351 (kL)
